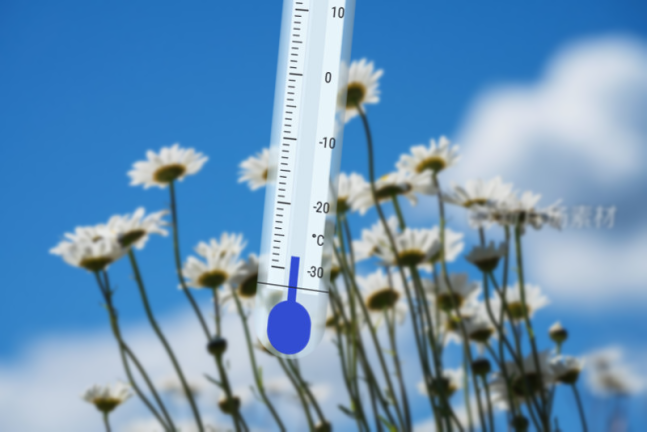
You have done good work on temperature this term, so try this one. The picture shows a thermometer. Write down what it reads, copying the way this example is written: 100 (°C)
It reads -28 (°C)
